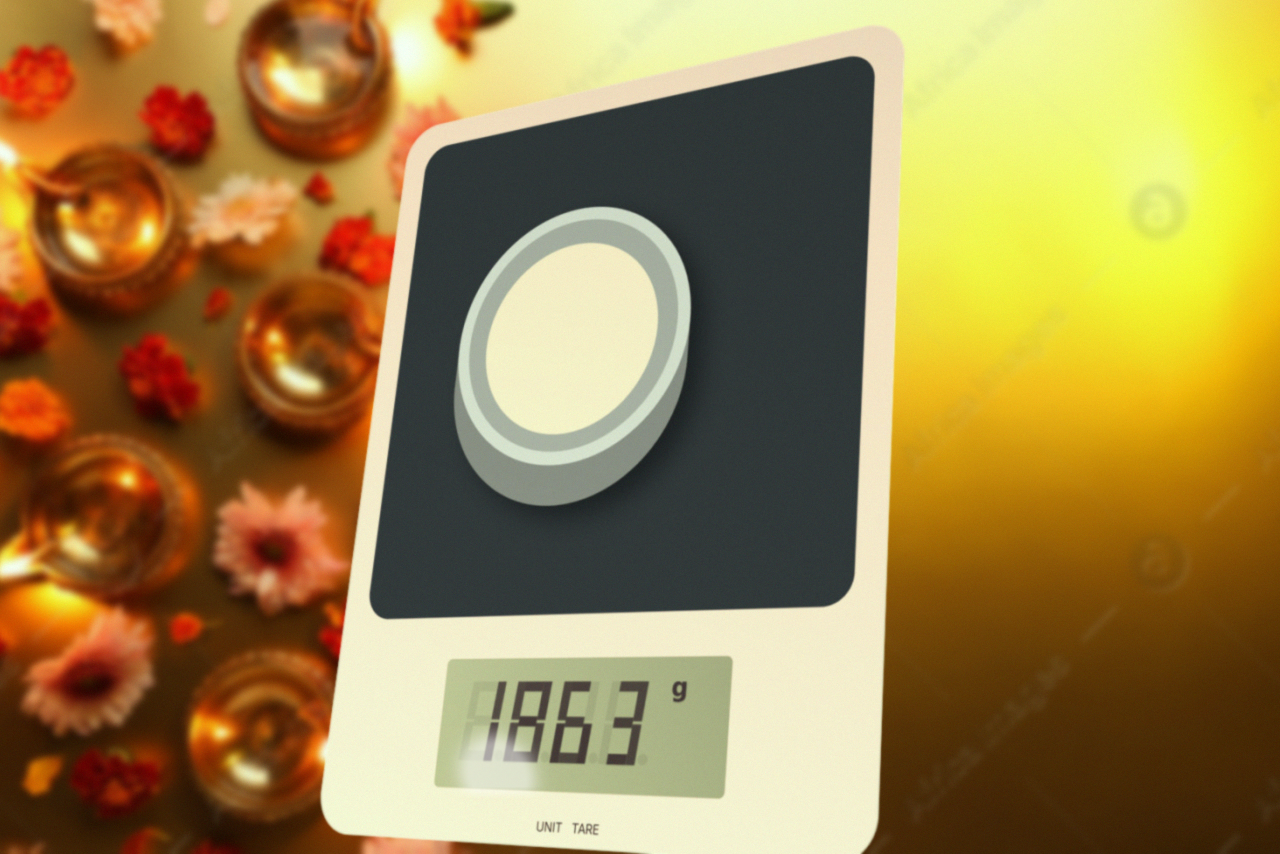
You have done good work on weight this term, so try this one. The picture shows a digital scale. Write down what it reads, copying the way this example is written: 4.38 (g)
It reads 1863 (g)
